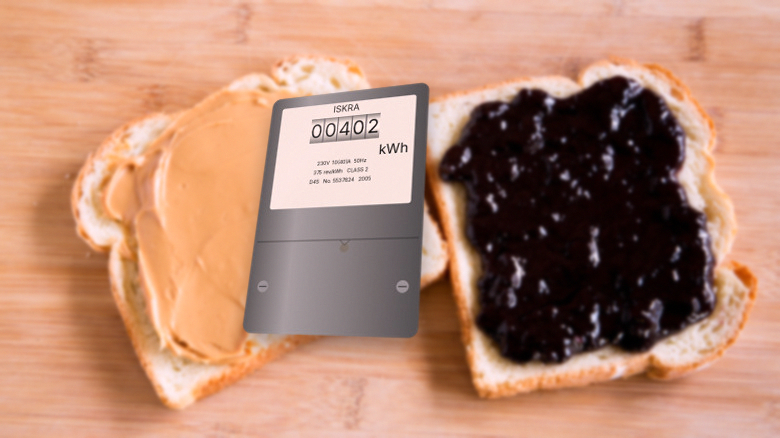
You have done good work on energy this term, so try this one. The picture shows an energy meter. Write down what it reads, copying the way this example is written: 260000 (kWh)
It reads 402 (kWh)
